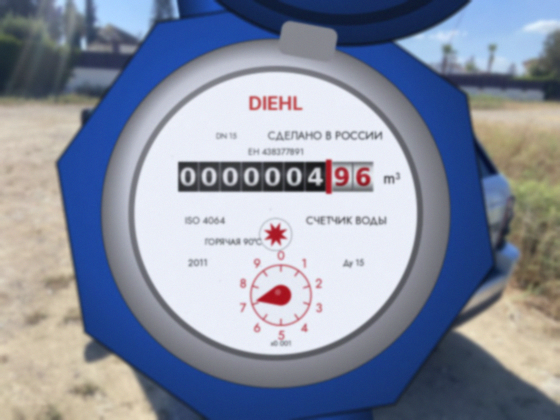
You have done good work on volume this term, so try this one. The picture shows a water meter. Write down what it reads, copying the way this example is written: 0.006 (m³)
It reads 4.967 (m³)
